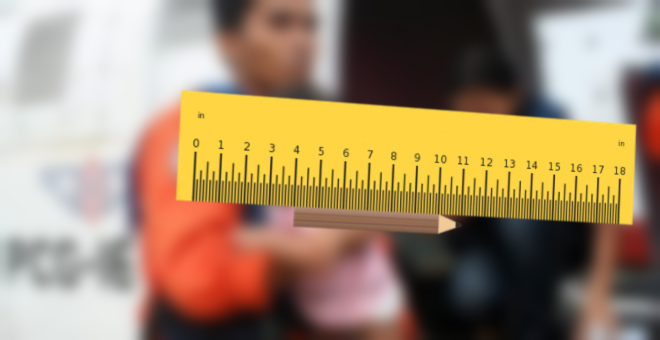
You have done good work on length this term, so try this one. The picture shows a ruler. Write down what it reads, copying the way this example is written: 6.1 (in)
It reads 7 (in)
